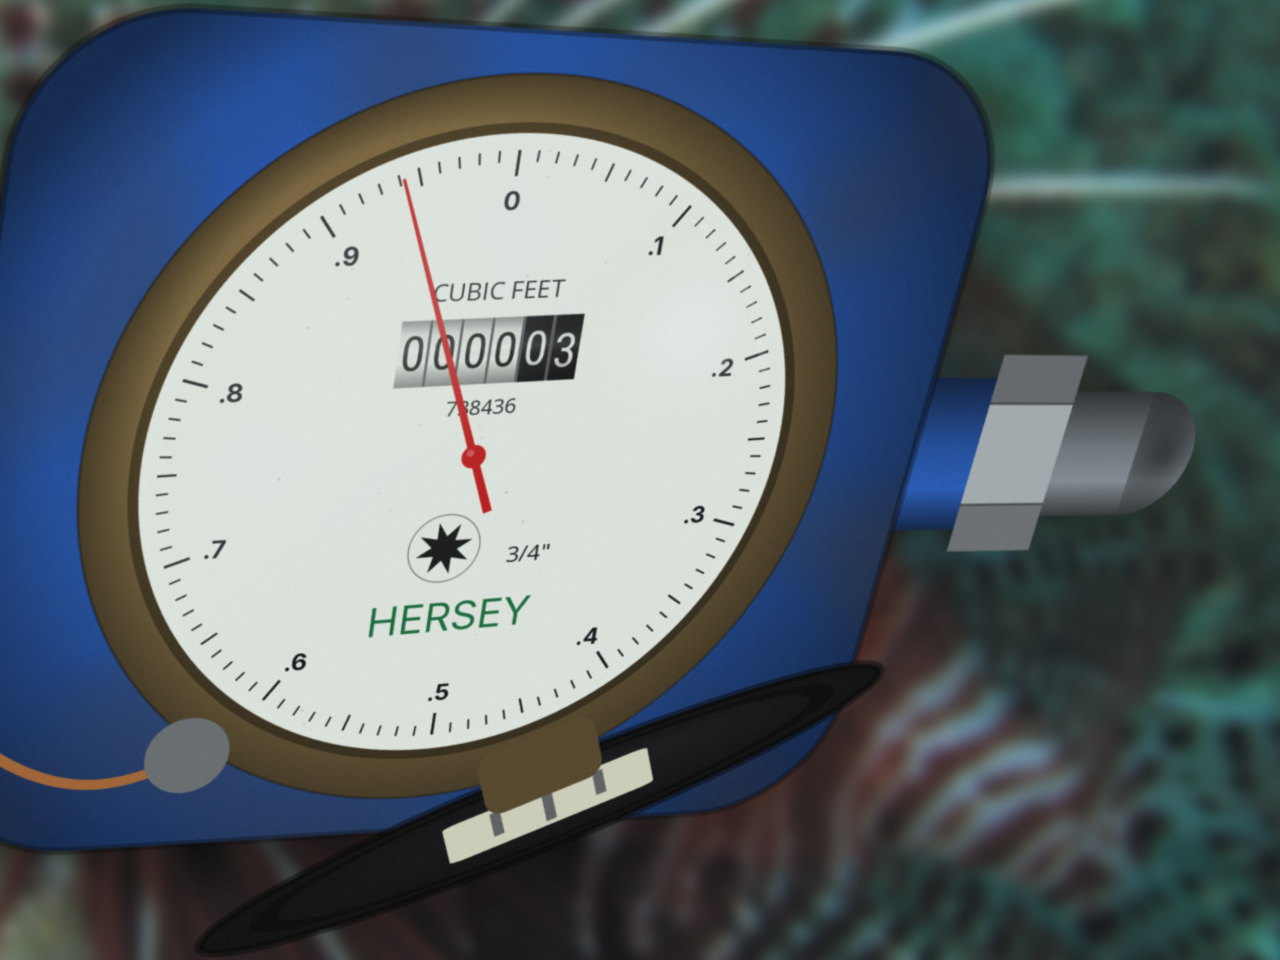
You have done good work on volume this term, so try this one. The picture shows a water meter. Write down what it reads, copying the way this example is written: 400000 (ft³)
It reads 2.94 (ft³)
